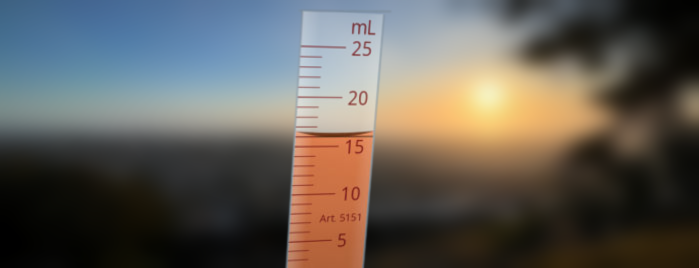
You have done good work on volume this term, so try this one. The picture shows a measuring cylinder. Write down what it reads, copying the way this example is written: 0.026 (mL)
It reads 16 (mL)
